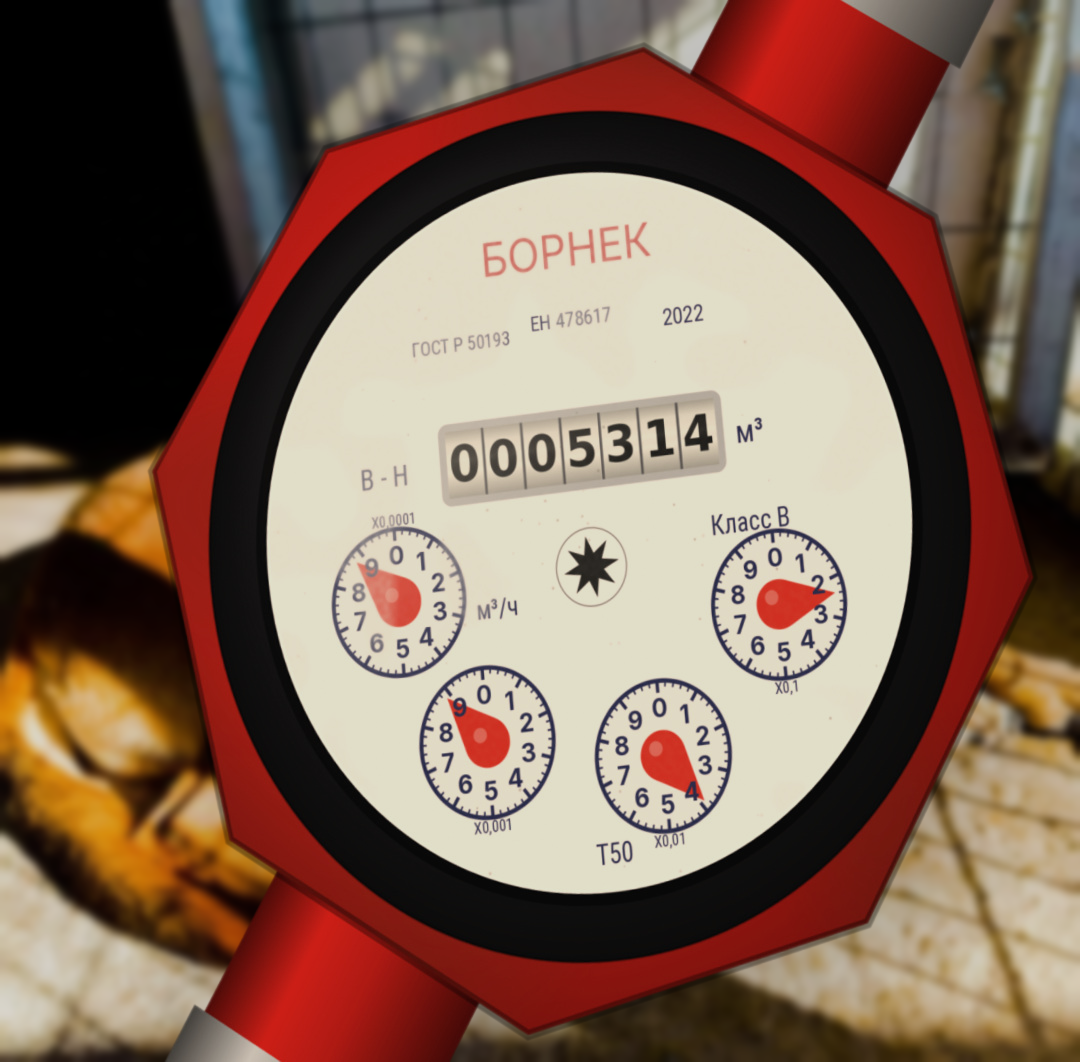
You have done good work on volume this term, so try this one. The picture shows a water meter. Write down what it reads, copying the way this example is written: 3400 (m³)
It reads 5314.2388 (m³)
